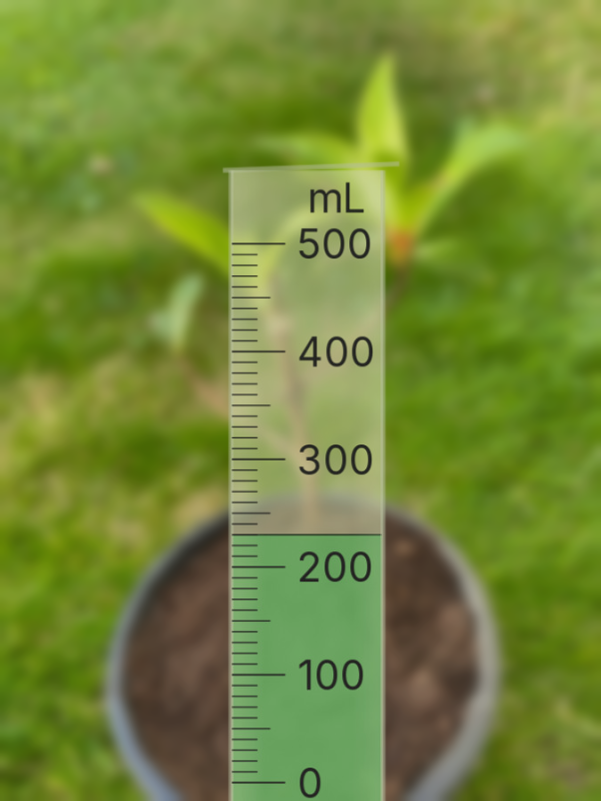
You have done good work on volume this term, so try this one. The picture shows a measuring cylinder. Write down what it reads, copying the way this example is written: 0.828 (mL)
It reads 230 (mL)
